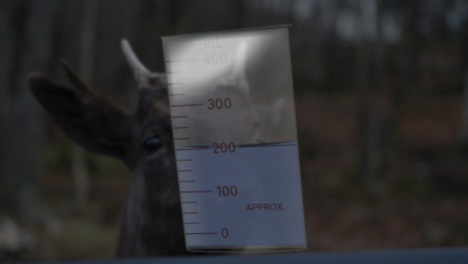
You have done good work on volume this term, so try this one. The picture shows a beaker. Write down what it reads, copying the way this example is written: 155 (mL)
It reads 200 (mL)
